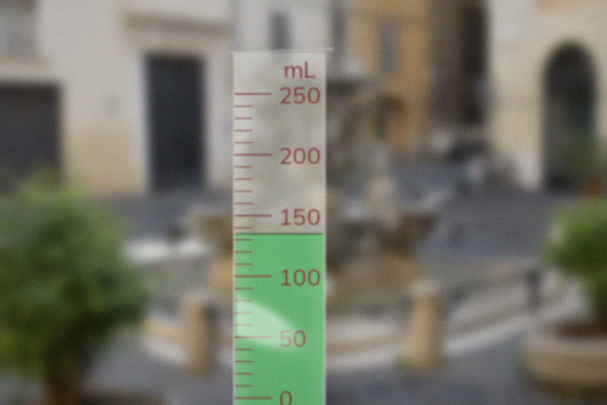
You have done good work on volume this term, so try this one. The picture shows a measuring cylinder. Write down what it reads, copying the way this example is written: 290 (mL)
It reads 135 (mL)
